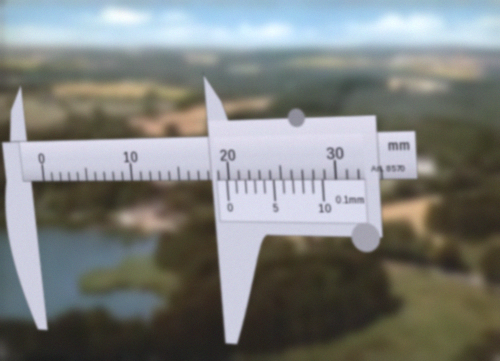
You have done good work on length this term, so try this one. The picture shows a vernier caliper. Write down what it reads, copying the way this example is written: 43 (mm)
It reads 19.8 (mm)
